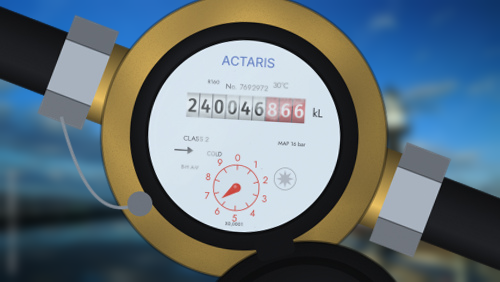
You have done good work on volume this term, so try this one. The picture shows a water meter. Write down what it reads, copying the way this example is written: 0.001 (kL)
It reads 240046.8666 (kL)
